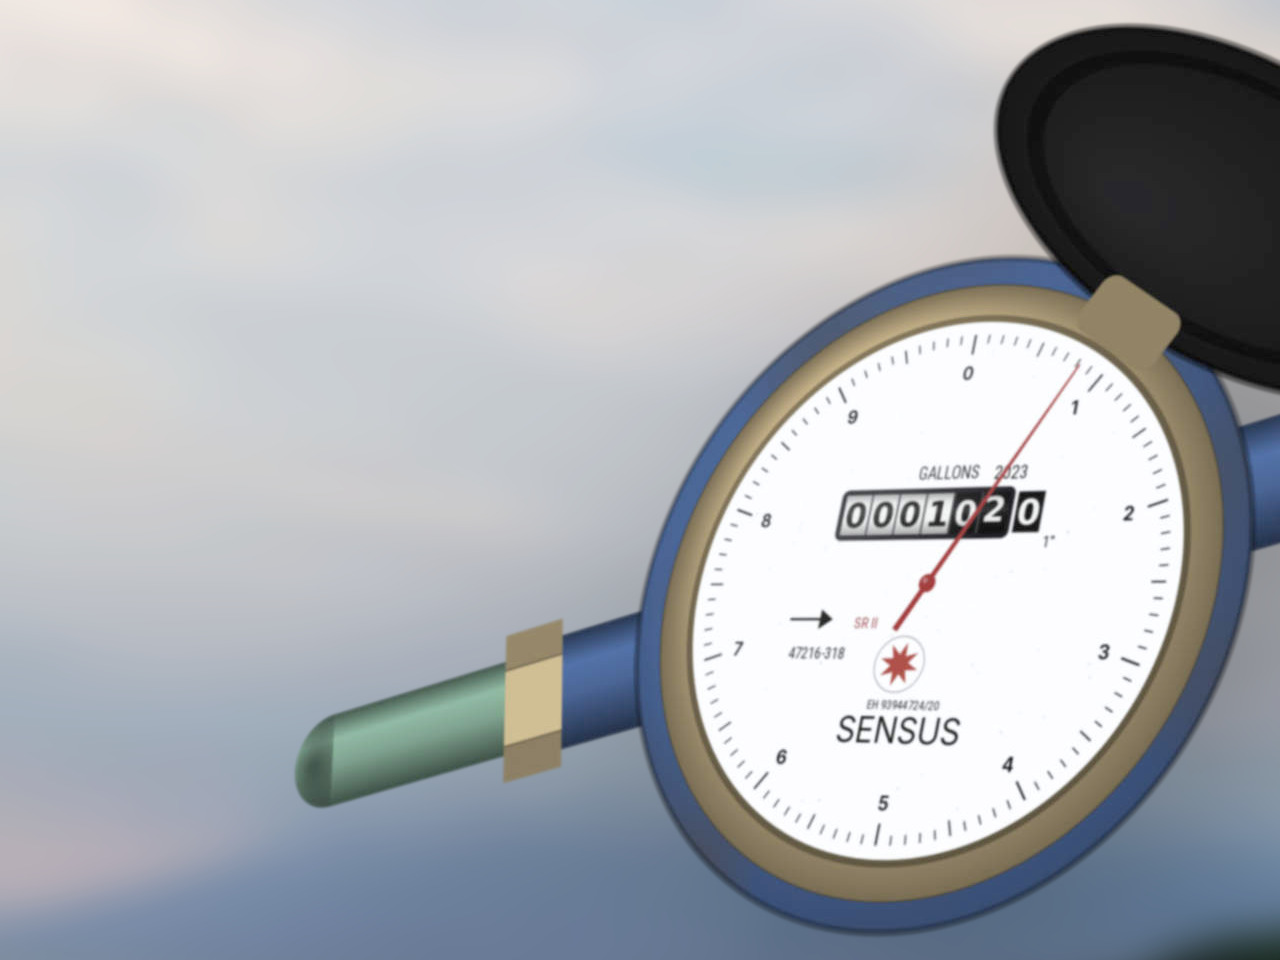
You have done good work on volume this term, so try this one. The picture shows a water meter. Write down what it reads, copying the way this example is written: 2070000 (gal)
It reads 1020.8 (gal)
